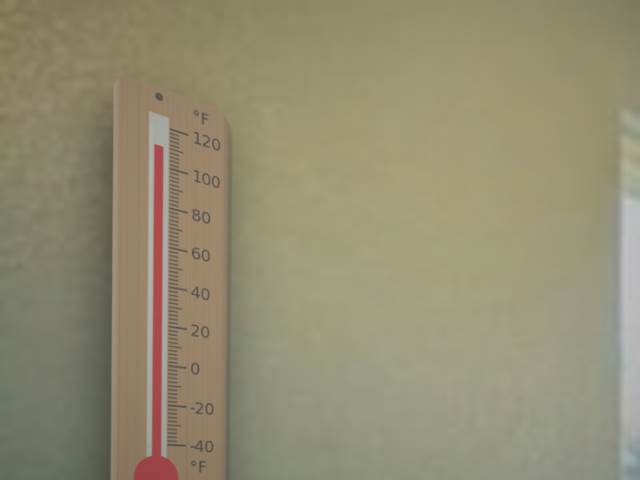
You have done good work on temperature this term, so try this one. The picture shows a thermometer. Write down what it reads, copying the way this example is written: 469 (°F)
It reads 110 (°F)
